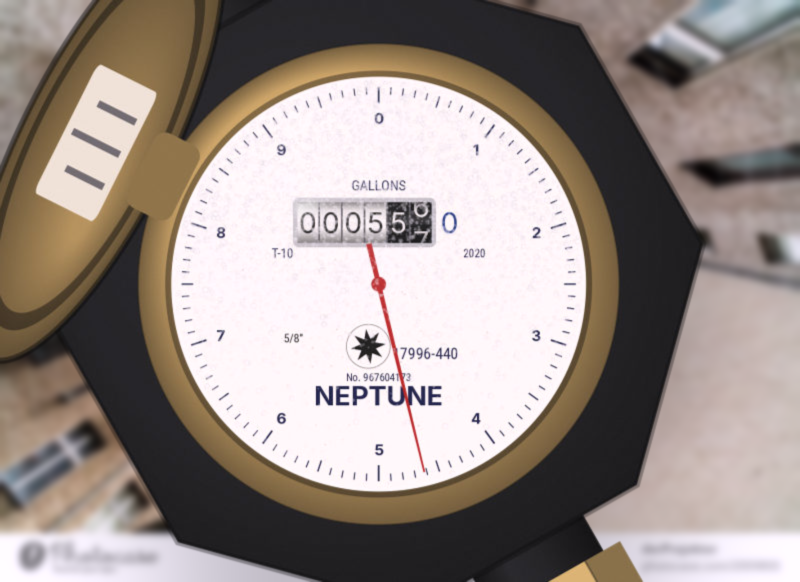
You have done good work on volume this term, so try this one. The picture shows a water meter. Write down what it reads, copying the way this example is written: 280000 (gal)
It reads 5564.6 (gal)
